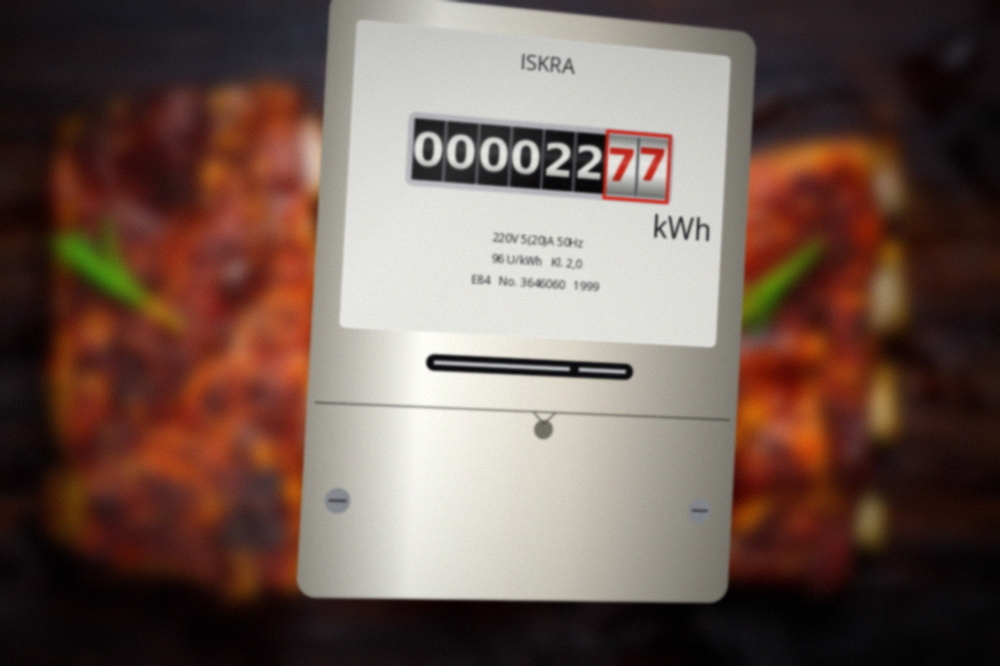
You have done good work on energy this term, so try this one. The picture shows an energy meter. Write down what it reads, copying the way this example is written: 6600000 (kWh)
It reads 22.77 (kWh)
